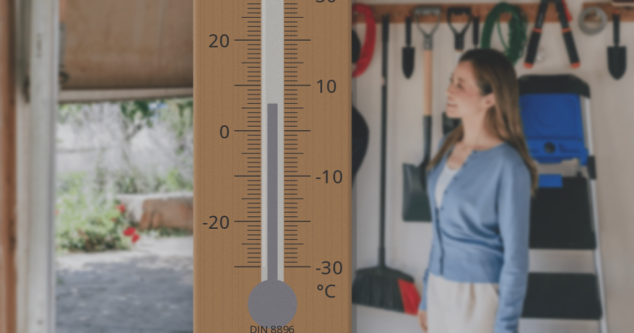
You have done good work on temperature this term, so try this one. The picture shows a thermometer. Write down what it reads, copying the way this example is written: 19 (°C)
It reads 6 (°C)
